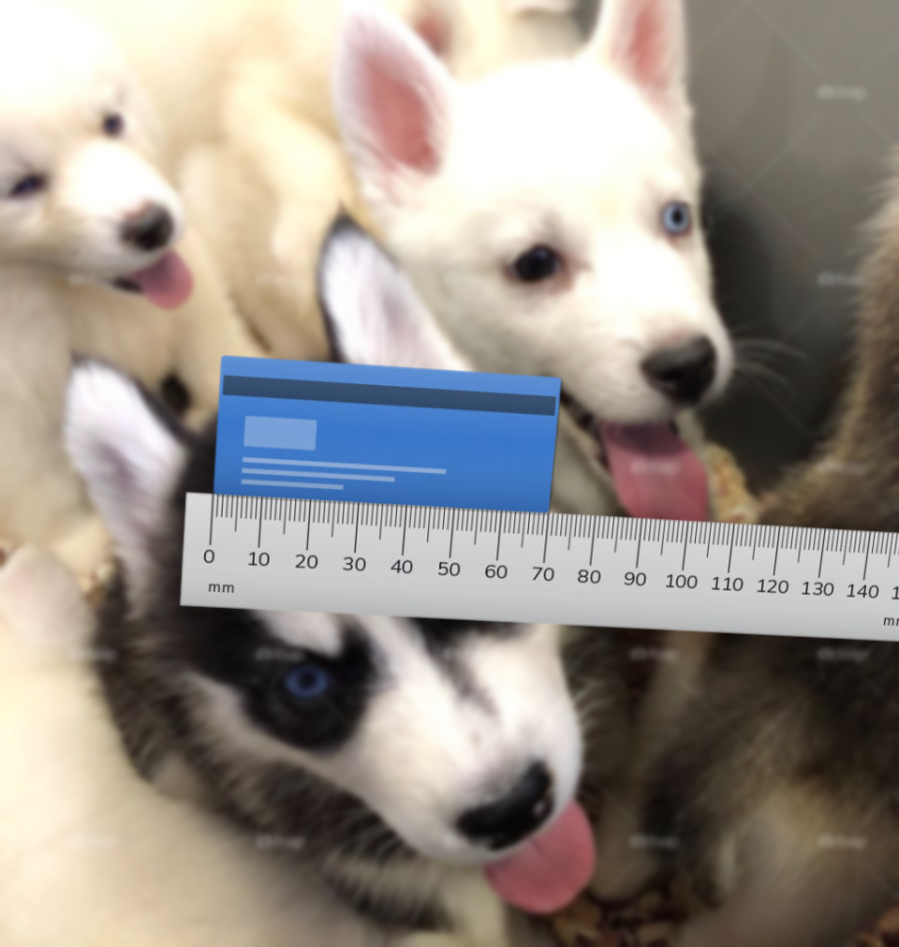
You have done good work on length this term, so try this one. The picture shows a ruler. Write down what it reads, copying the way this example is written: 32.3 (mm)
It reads 70 (mm)
